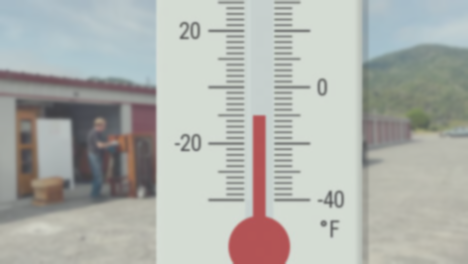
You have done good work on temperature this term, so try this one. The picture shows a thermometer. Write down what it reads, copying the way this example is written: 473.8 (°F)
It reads -10 (°F)
